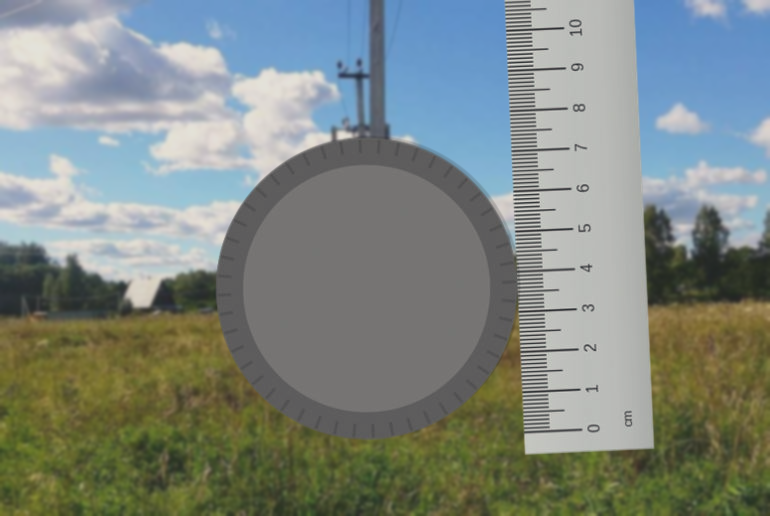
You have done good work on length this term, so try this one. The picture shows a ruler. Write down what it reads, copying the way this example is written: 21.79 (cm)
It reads 7.5 (cm)
